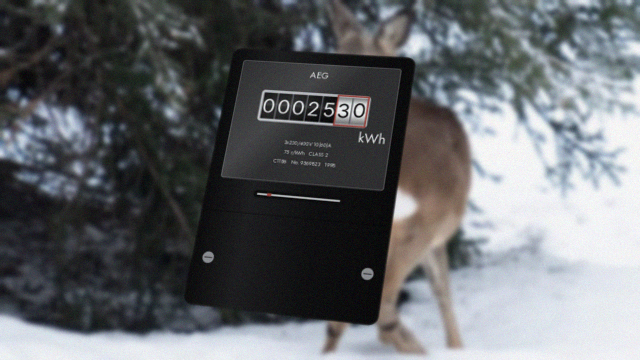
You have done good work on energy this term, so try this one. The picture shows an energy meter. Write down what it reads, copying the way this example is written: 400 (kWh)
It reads 25.30 (kWh)
